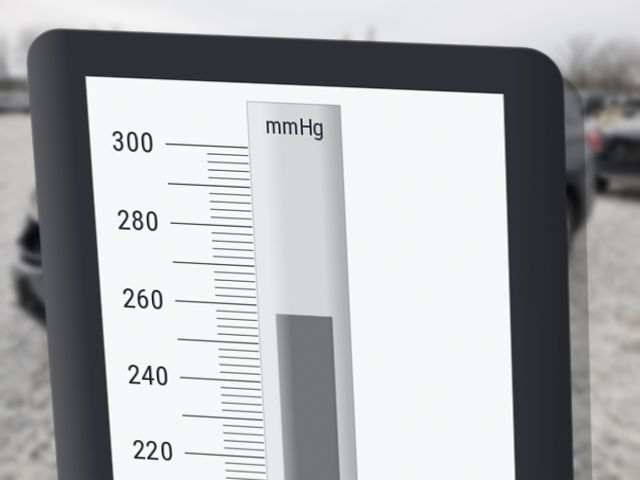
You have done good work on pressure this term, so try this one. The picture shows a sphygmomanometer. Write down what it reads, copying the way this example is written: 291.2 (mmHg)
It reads 258 (mmHg)
